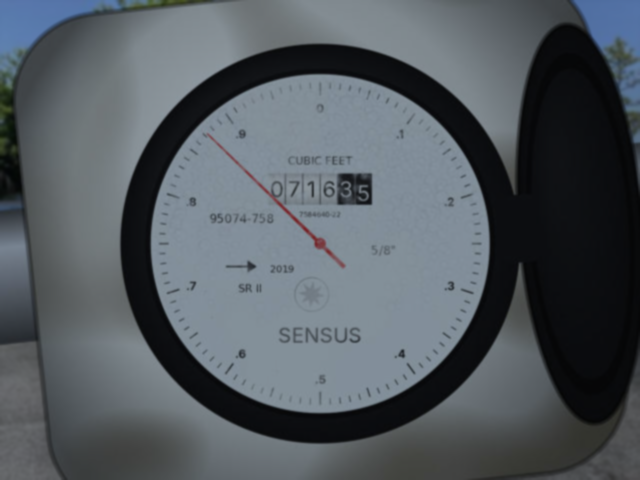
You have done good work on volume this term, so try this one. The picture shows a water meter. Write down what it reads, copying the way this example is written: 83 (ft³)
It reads 71634.87 (ft³)
